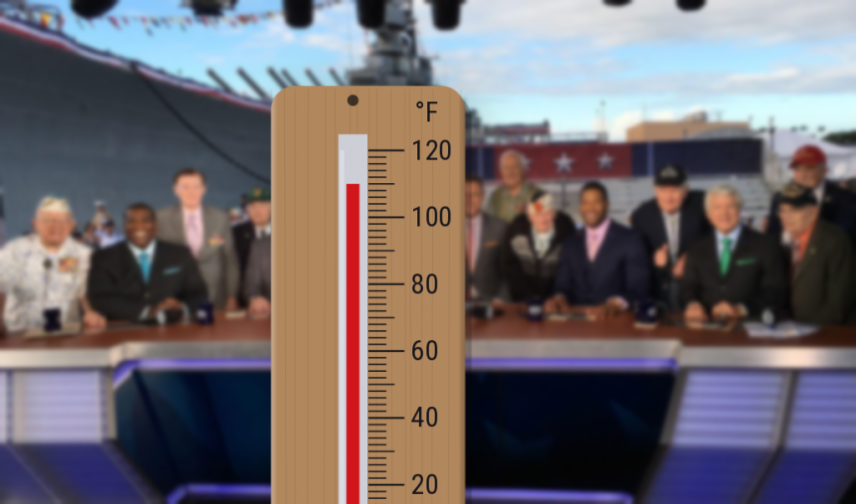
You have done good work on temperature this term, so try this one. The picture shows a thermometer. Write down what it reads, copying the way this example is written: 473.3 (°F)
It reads 110 (°F)
